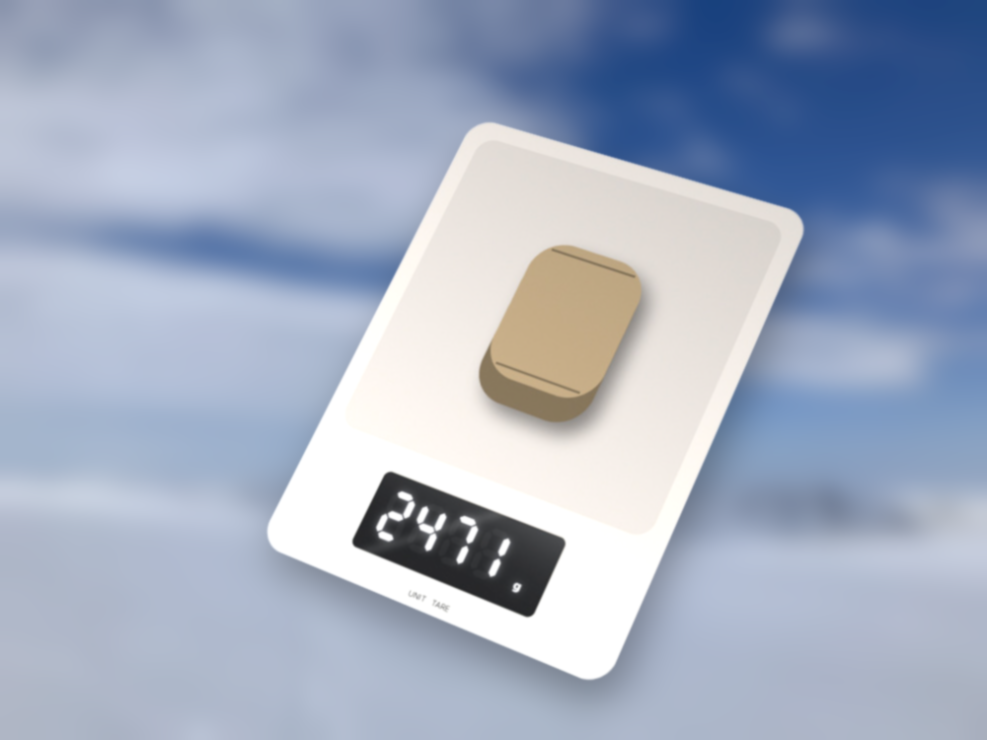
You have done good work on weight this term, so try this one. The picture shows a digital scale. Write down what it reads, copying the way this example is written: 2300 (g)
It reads 2471 (g)
